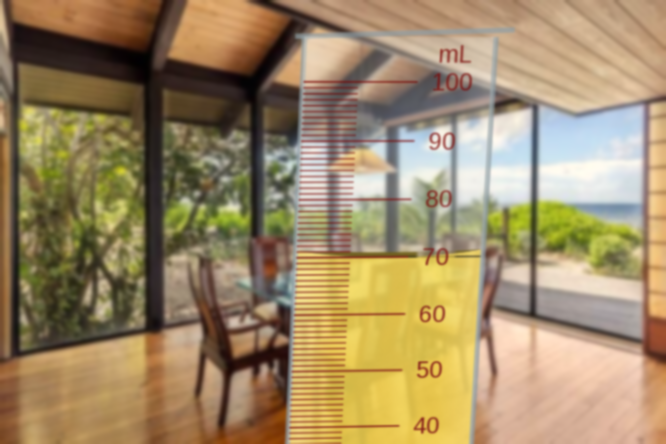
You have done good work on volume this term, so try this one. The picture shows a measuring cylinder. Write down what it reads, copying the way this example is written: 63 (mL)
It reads 70 (mL)
